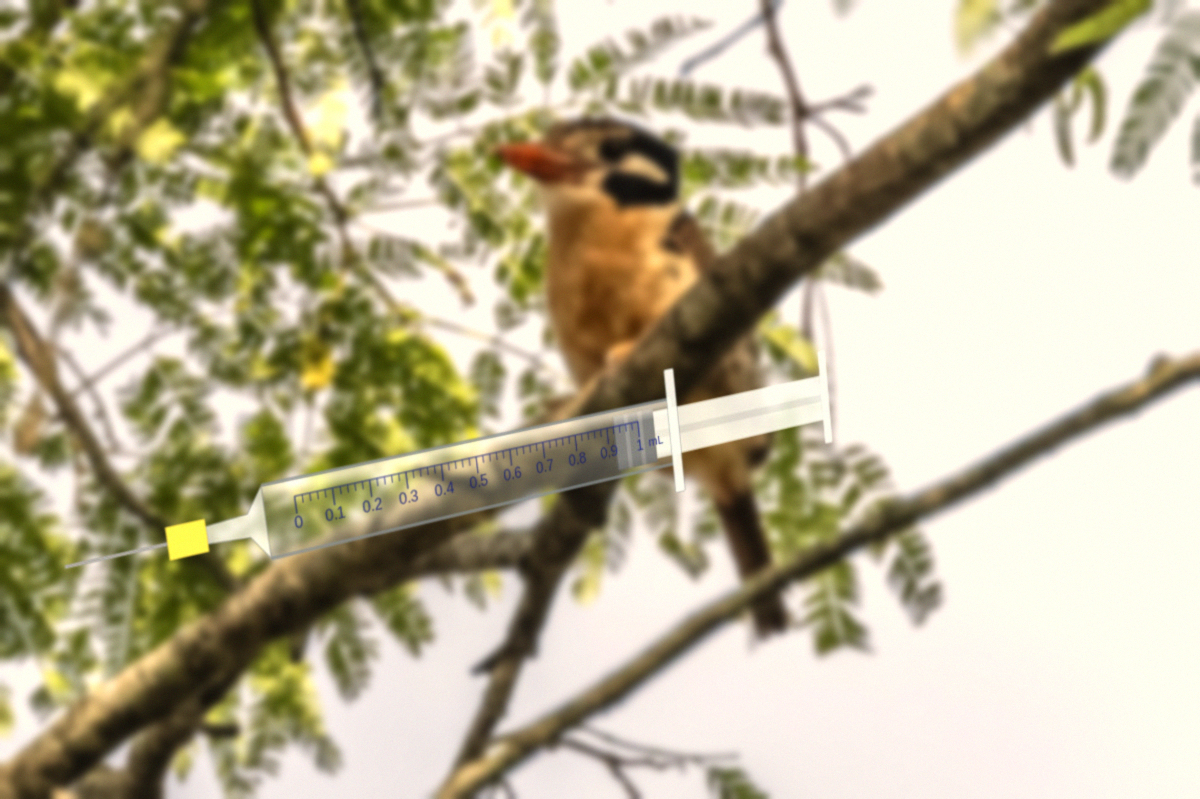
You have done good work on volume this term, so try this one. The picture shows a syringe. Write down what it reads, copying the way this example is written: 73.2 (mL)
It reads 0.92 (mL)
